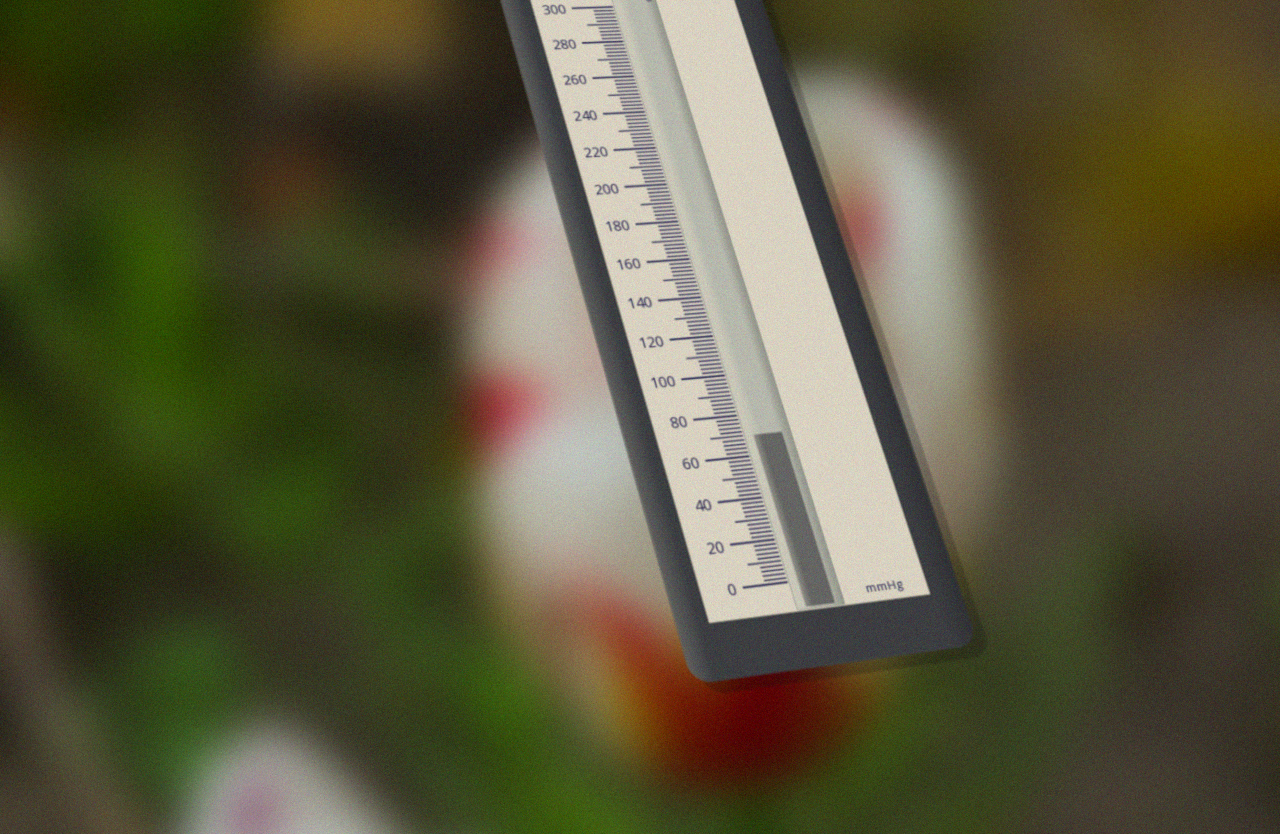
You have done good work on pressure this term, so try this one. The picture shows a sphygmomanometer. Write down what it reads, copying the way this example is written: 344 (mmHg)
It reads 70 (mmHg)
